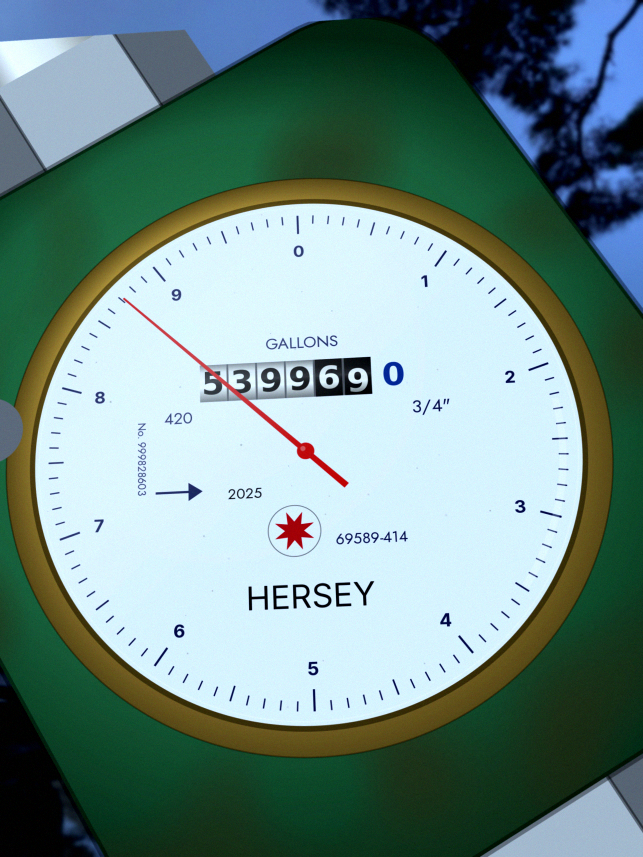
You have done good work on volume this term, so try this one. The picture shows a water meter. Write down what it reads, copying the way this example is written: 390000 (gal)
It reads 5399688.7 (gal)
